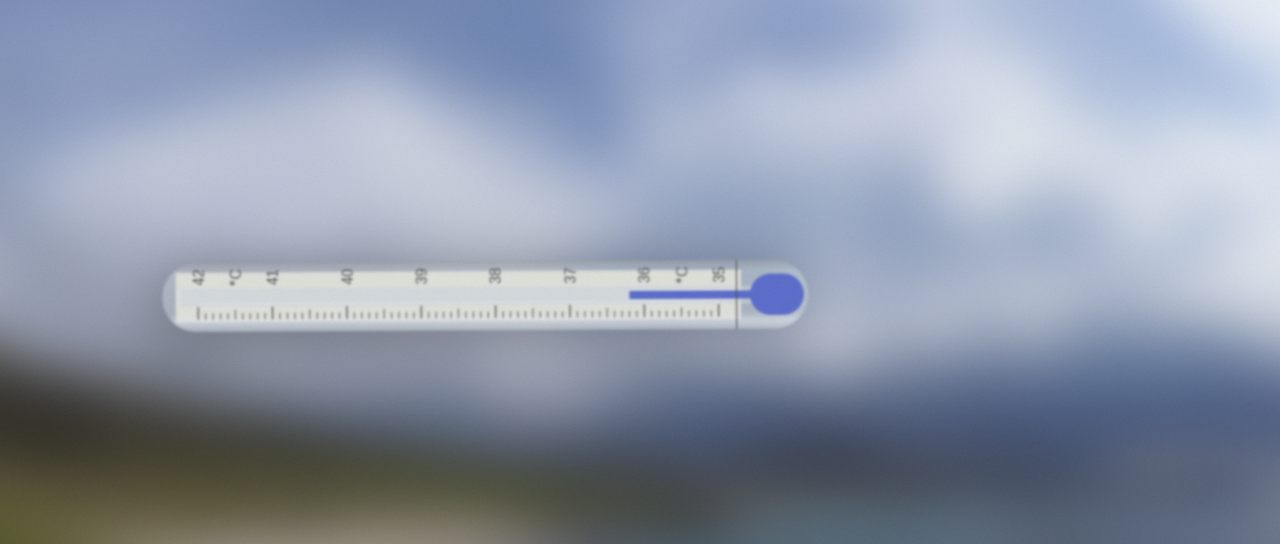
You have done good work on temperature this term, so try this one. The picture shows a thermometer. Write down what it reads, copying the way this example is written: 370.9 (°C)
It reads 36.2 (°C)
